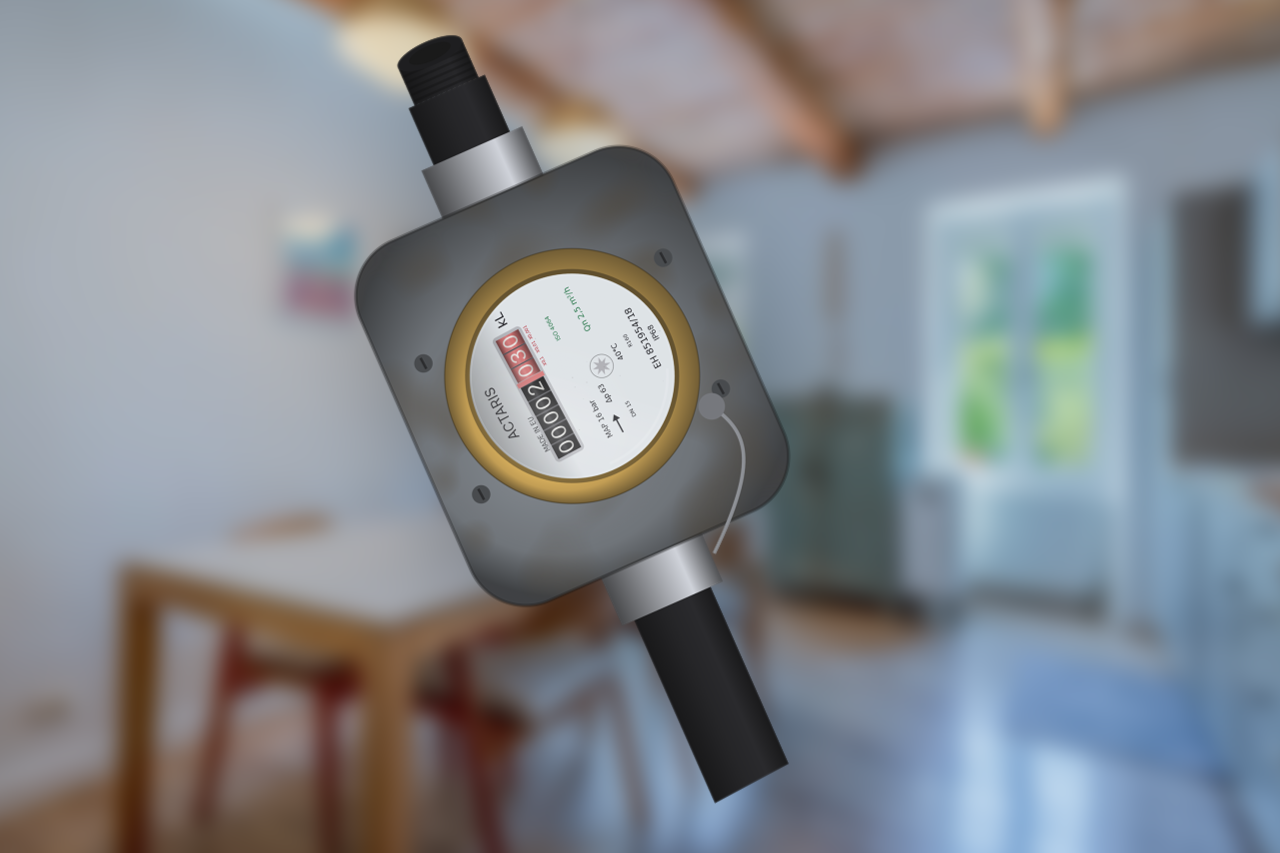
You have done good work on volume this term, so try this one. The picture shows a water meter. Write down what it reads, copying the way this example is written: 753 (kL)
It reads 2.030 (kL)
